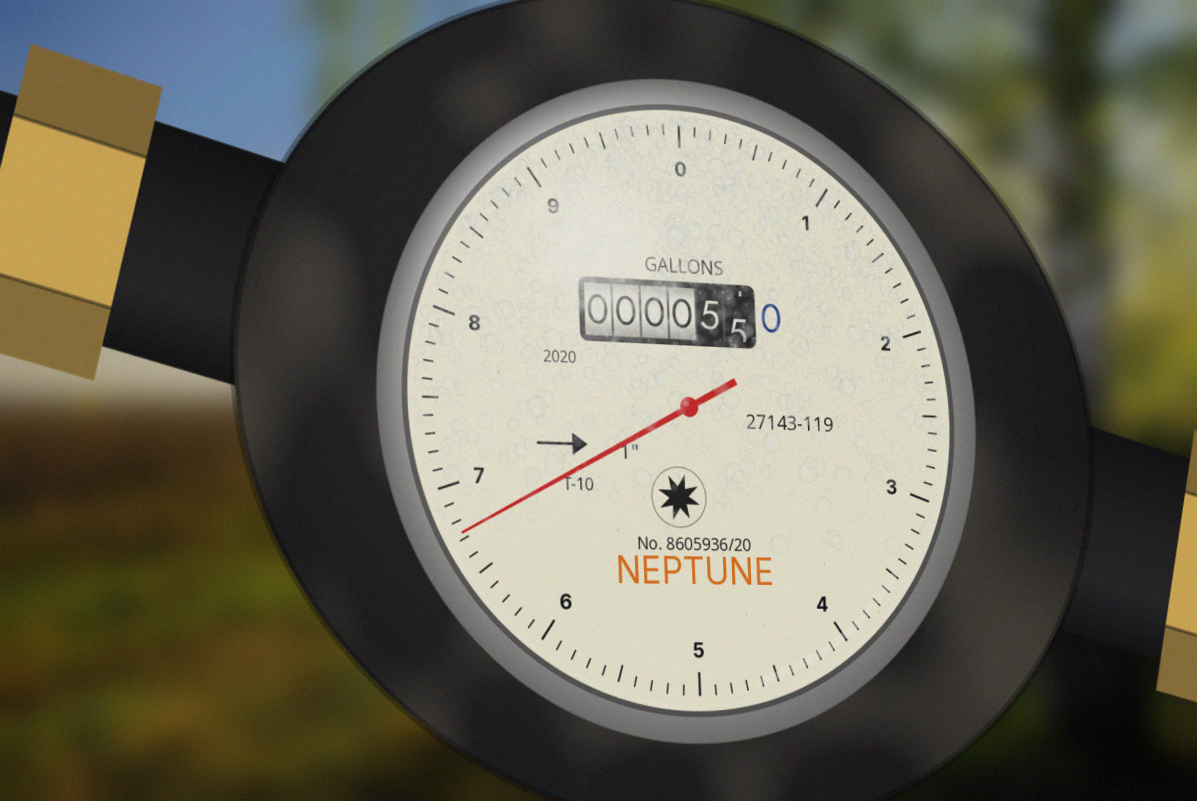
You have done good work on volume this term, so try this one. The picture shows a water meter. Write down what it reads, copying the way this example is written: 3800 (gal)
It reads 546.7 (gal)
